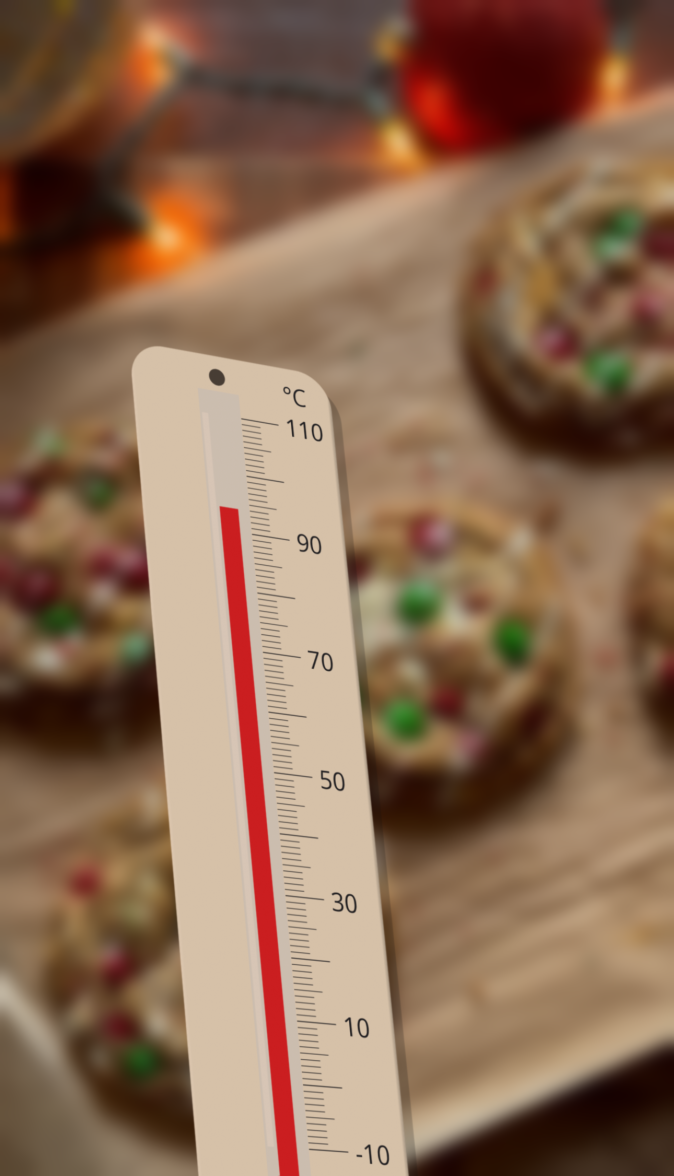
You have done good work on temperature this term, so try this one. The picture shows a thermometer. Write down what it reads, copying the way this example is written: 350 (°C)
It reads 94 (°C)
